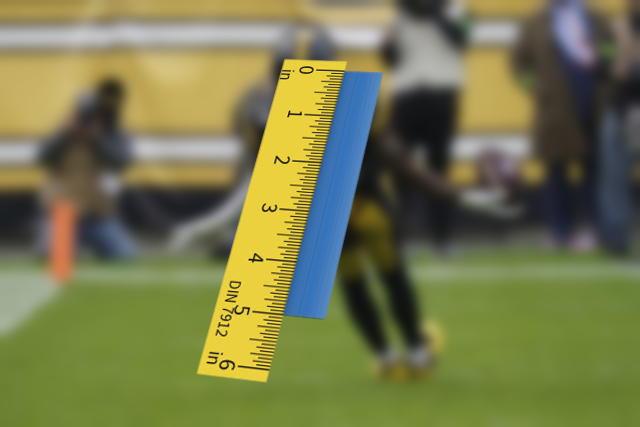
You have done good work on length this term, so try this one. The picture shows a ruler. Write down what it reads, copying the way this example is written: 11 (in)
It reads 5 (in)
